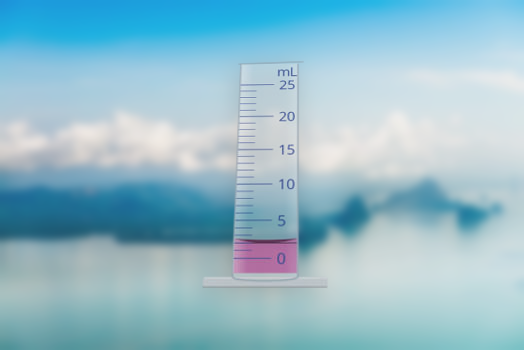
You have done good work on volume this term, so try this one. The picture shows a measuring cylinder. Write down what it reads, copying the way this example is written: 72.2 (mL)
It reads 2 (mL)
